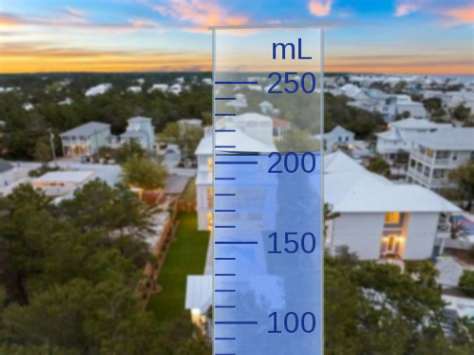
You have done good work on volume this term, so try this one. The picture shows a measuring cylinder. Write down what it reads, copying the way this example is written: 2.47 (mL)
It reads 205 (mL)
